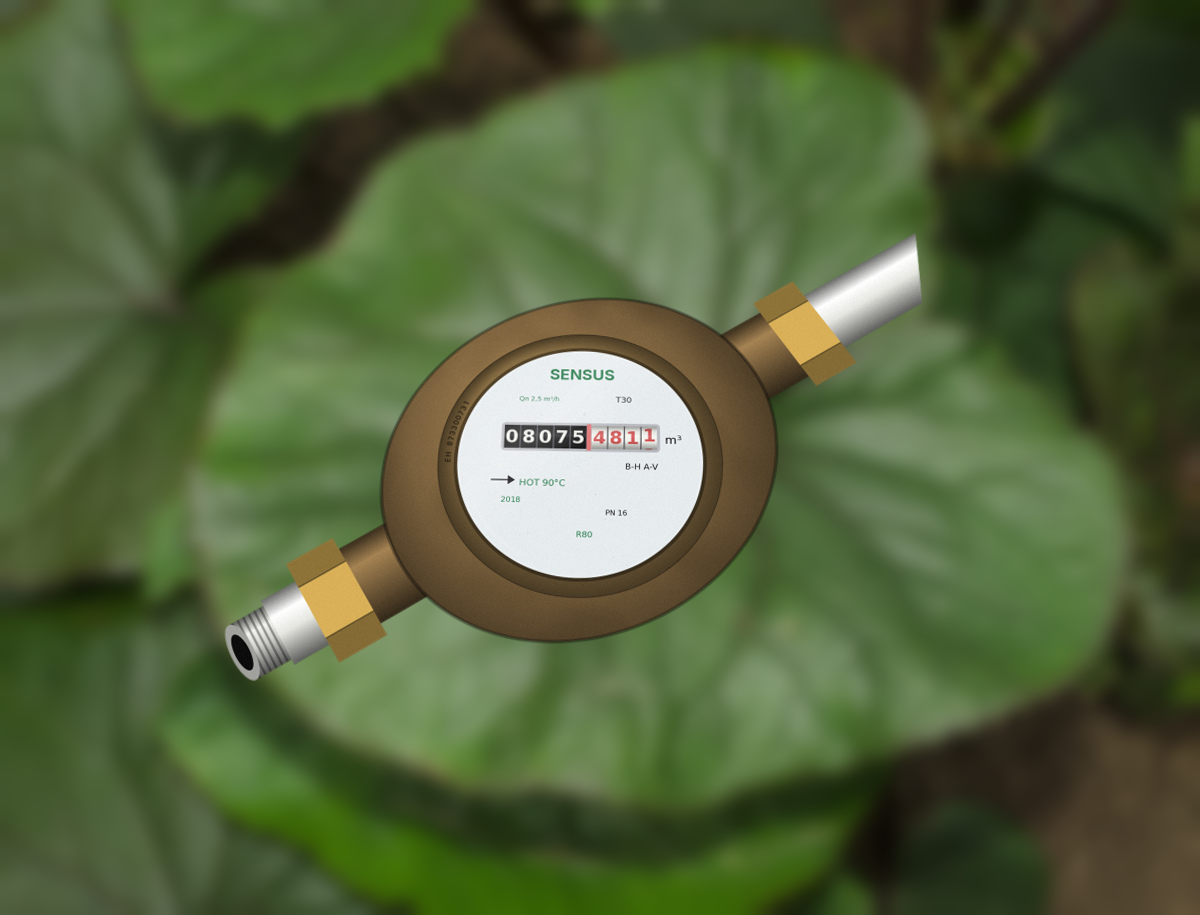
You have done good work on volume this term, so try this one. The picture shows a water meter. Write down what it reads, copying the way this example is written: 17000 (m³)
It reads 8075.4811 (m³)
